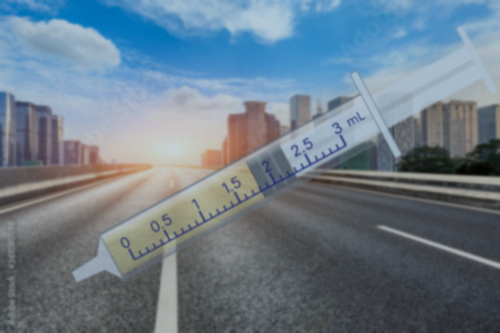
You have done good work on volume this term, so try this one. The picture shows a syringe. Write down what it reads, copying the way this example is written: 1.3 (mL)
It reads 1.8 (mL)
